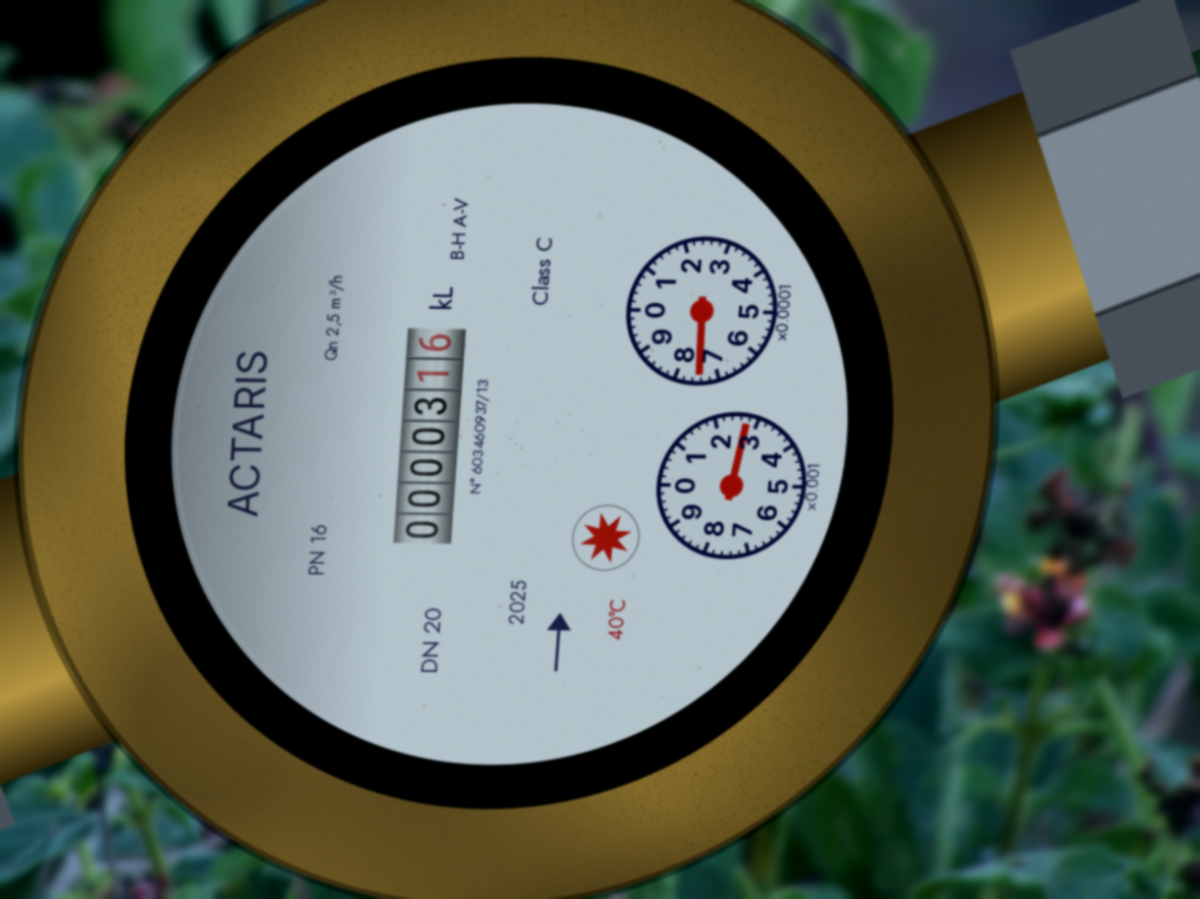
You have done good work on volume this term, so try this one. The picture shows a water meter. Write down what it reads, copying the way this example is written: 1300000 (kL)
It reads 3.1627 (kL)
